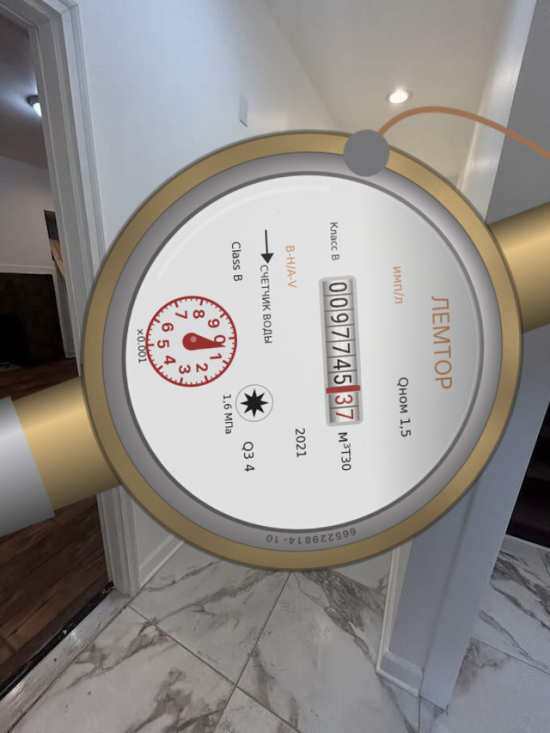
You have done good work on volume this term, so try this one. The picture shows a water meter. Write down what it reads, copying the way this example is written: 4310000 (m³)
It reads 97745.370 (m³)
